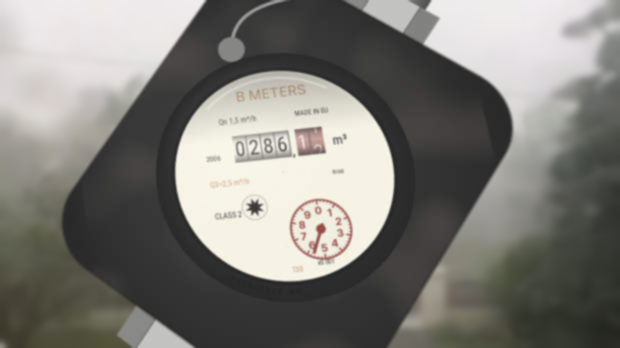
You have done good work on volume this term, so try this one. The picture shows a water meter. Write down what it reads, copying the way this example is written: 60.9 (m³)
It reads 286.115 (m³)
